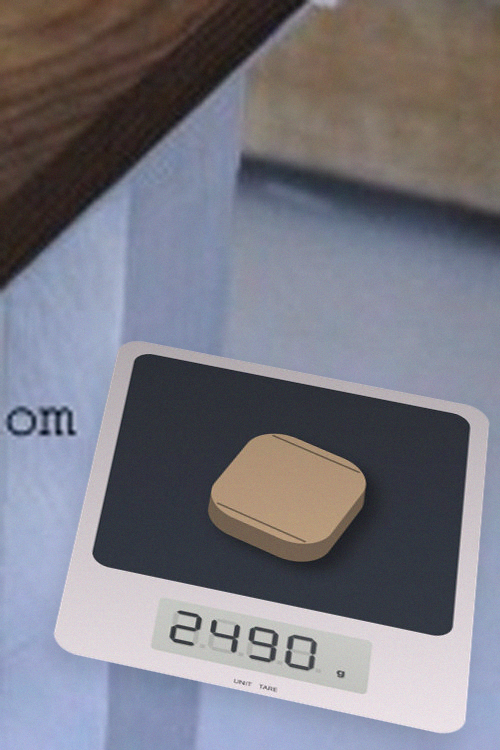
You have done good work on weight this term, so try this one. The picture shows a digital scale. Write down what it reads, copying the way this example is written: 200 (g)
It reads 2490 (g)
